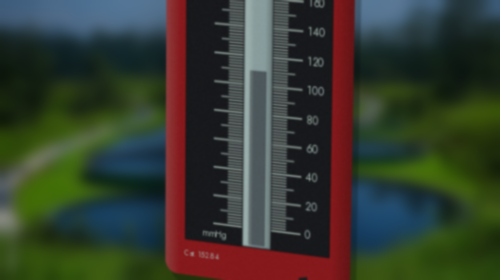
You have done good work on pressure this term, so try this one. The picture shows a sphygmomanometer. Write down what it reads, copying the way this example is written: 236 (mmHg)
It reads 110 (mmHg)
